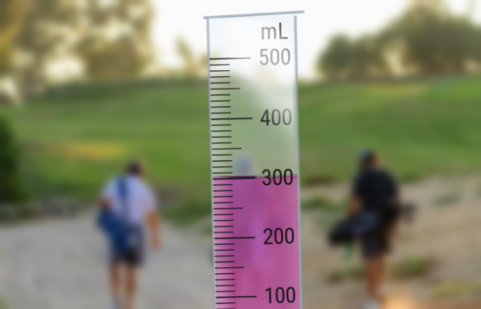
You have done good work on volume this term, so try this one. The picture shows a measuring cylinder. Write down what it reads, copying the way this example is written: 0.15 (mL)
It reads 300 (mL)
